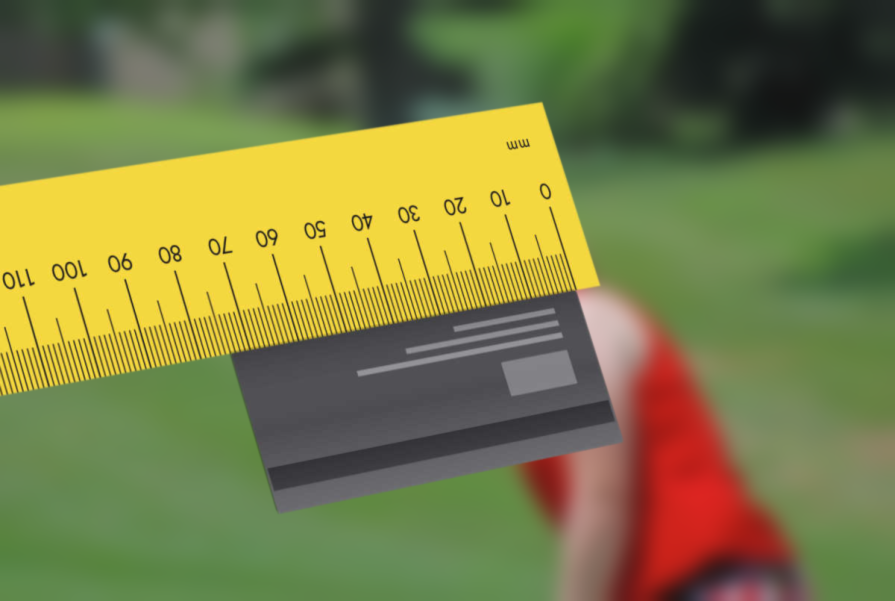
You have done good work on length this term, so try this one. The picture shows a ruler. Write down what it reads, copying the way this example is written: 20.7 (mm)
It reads 74 (mm)
